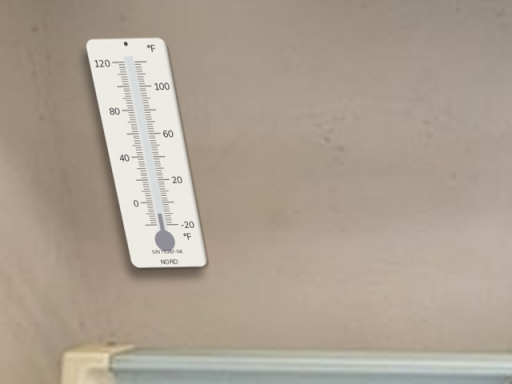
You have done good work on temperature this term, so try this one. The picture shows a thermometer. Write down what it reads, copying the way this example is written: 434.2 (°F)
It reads -10 (°F)
